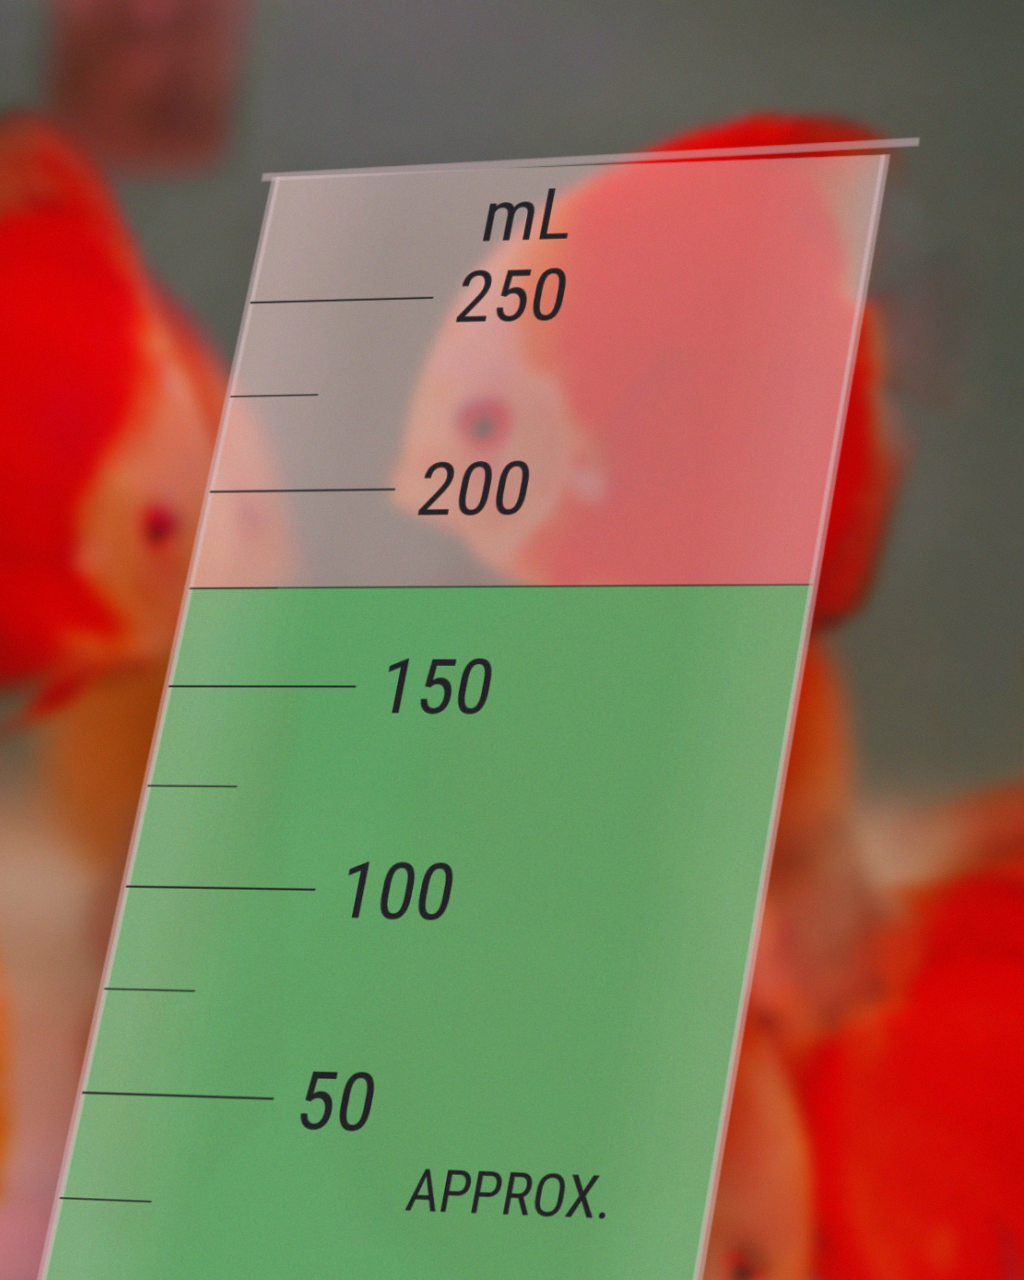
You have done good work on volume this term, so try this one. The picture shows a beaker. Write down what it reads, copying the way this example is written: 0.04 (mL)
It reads 175 (mL)
